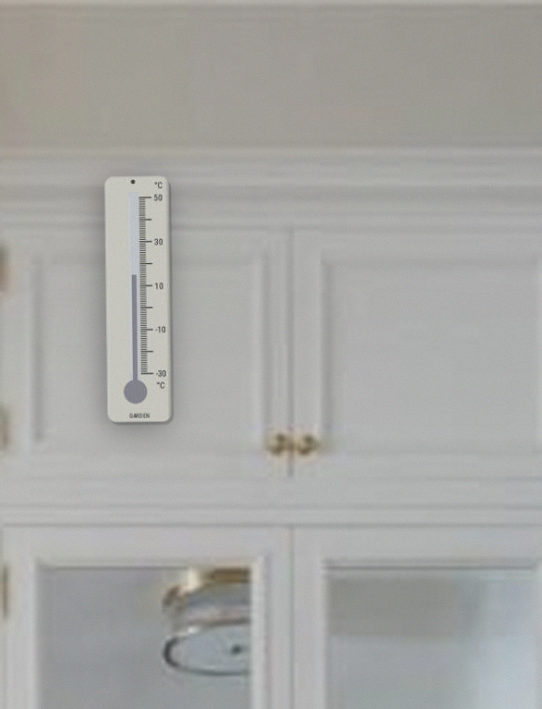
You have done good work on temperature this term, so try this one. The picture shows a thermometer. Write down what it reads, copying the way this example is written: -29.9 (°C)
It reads 15 (°C)
